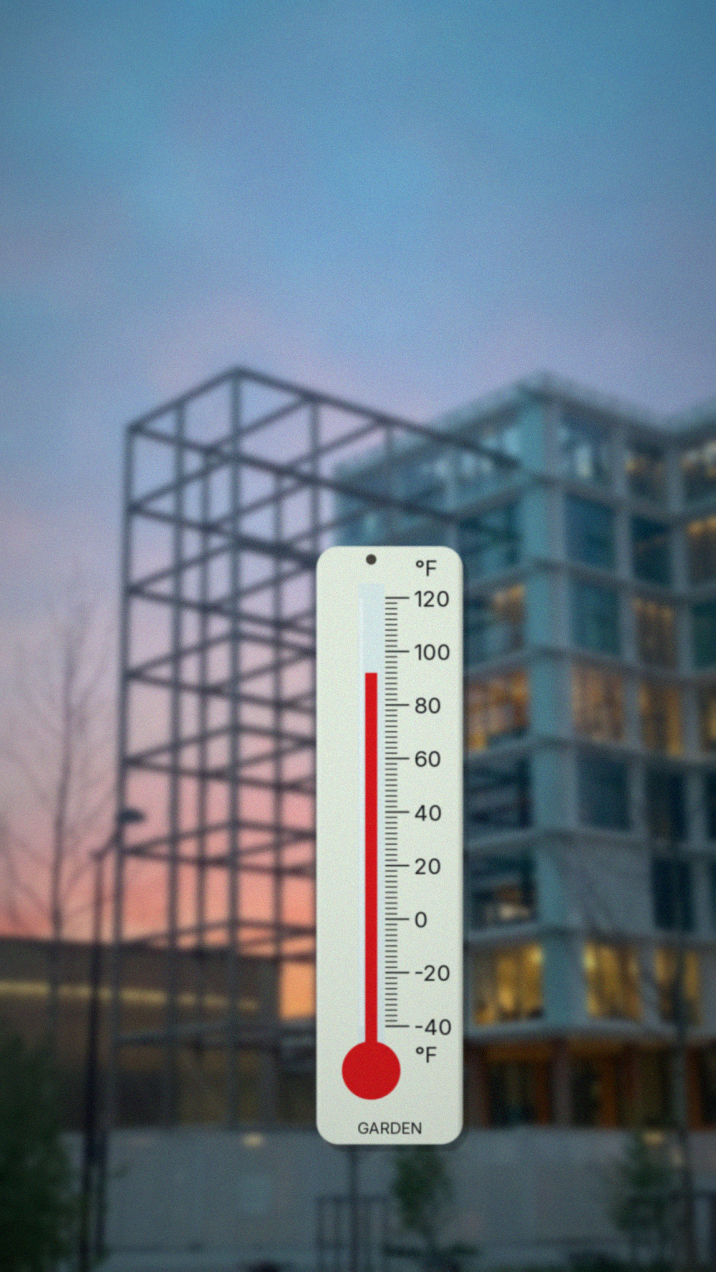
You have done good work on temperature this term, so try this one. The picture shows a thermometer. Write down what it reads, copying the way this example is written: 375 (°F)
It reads 92 (°F)
